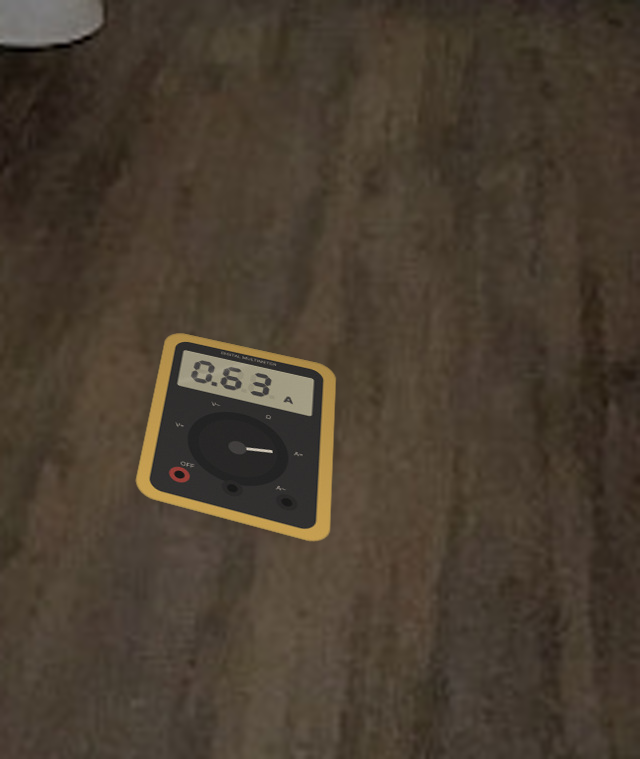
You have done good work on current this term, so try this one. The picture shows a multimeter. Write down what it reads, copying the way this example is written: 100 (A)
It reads 0.63 (A)
